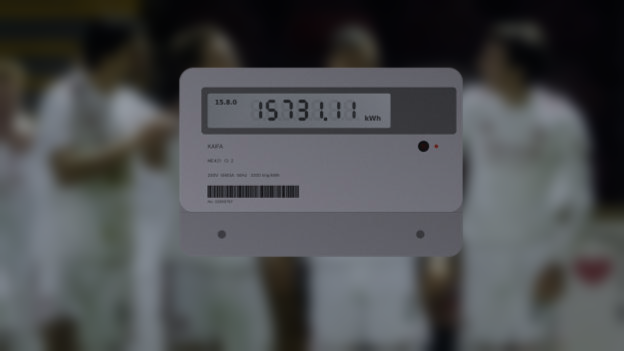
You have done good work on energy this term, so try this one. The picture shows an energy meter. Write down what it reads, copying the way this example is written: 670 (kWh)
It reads 15731.11 (kWh)
